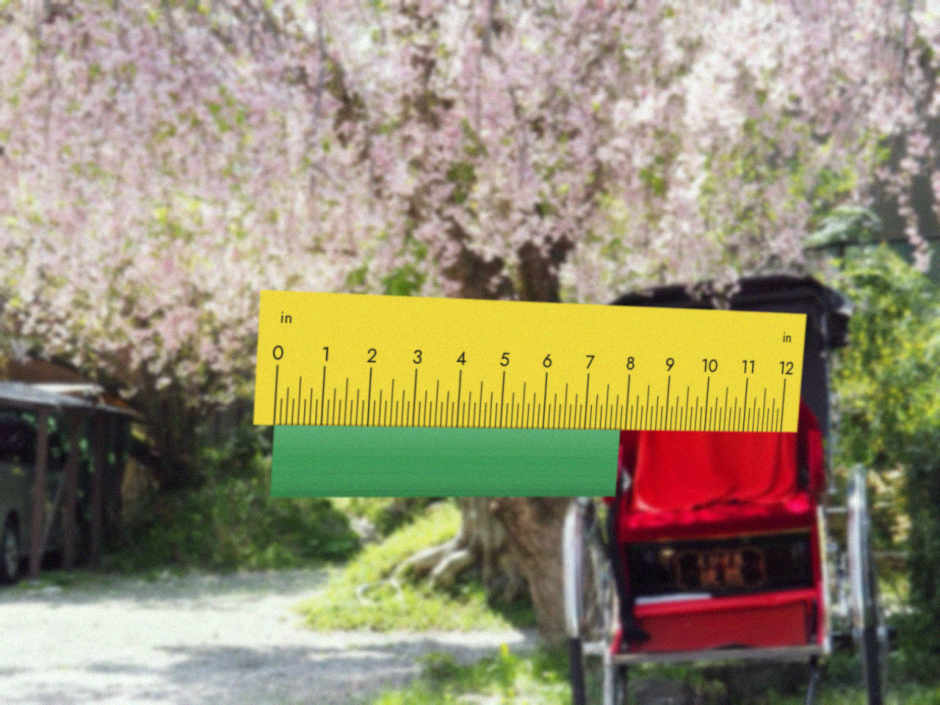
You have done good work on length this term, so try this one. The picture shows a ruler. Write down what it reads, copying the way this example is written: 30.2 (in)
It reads 7.875 (in)
